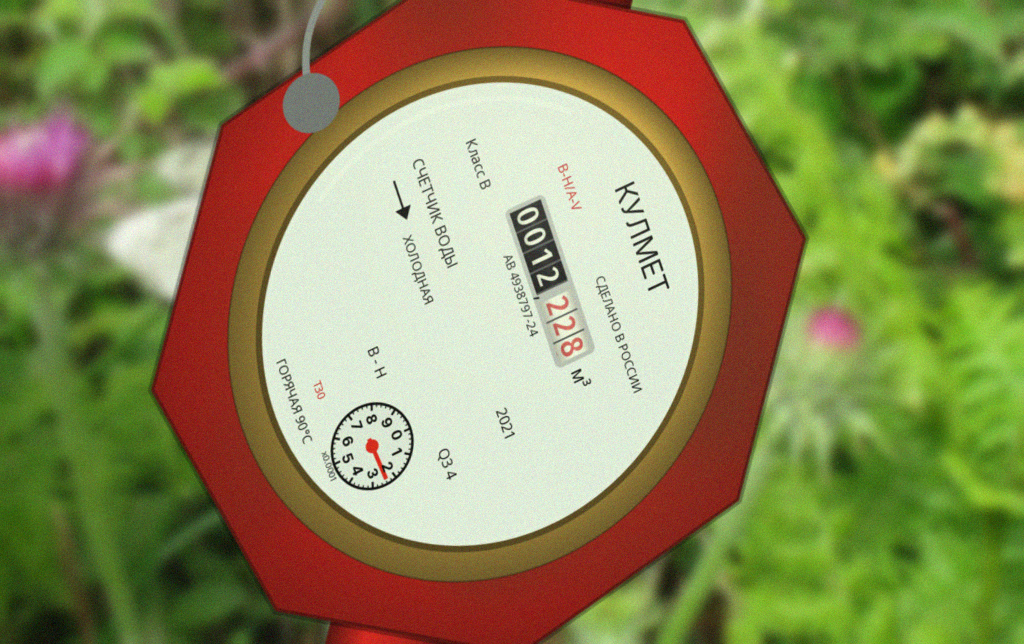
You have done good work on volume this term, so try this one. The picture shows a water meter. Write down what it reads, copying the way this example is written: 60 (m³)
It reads 12.2282 (m³)
